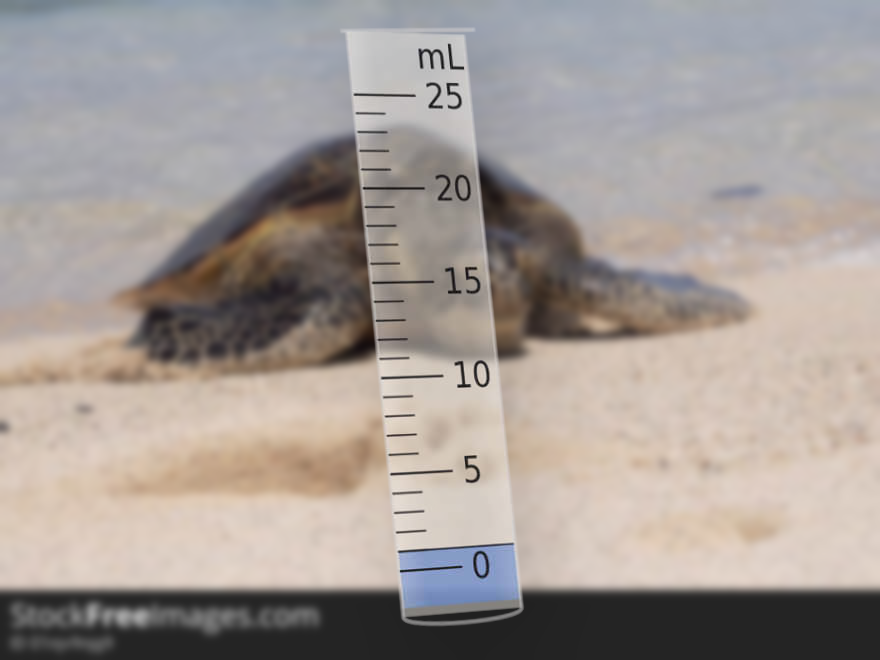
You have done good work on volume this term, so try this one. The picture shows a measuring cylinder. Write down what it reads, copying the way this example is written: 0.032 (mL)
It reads 1 (mL)
